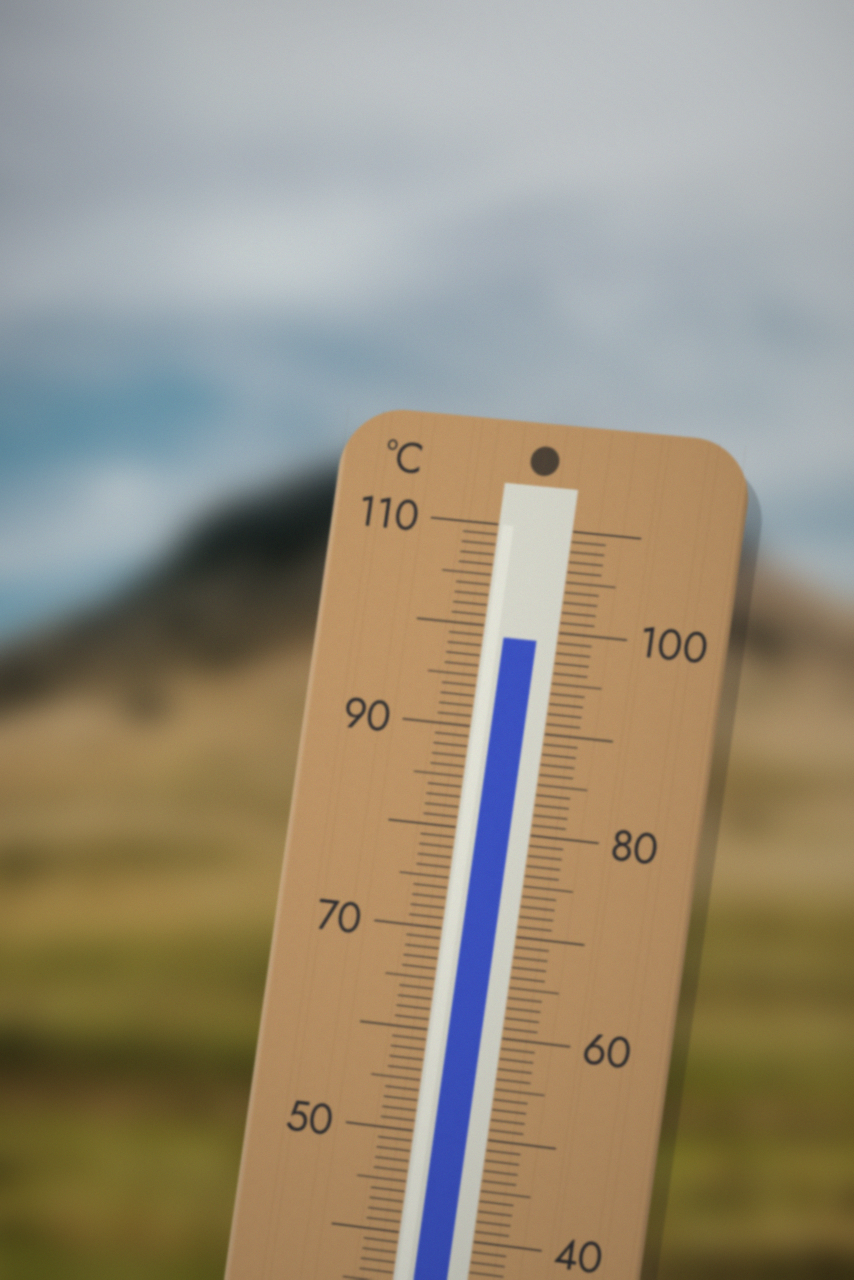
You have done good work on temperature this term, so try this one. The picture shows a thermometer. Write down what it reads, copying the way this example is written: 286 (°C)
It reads 99 (°C)
